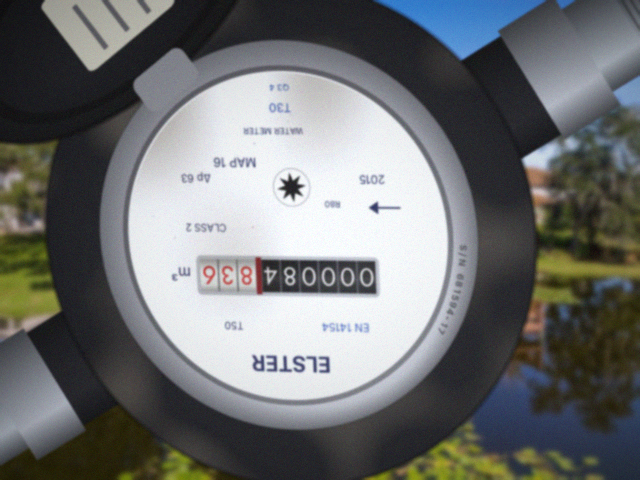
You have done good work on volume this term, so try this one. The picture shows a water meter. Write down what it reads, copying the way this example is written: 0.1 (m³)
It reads 84.836 (m³)
